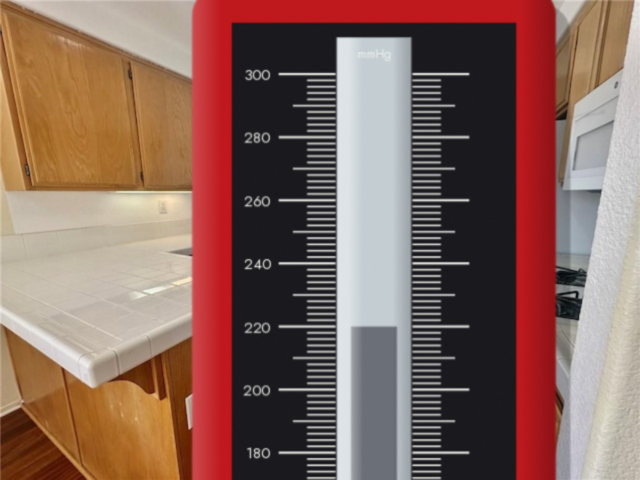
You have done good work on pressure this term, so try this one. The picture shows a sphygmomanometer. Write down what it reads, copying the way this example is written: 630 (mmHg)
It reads 220 (mmHg)
